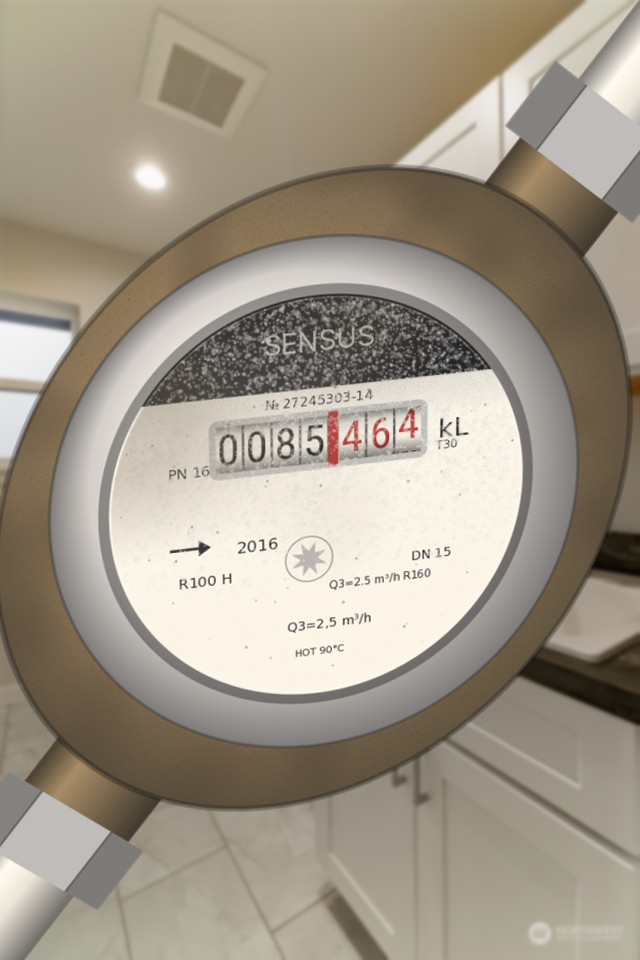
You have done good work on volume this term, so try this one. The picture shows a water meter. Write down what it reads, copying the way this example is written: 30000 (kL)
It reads 85.464 (kL)
